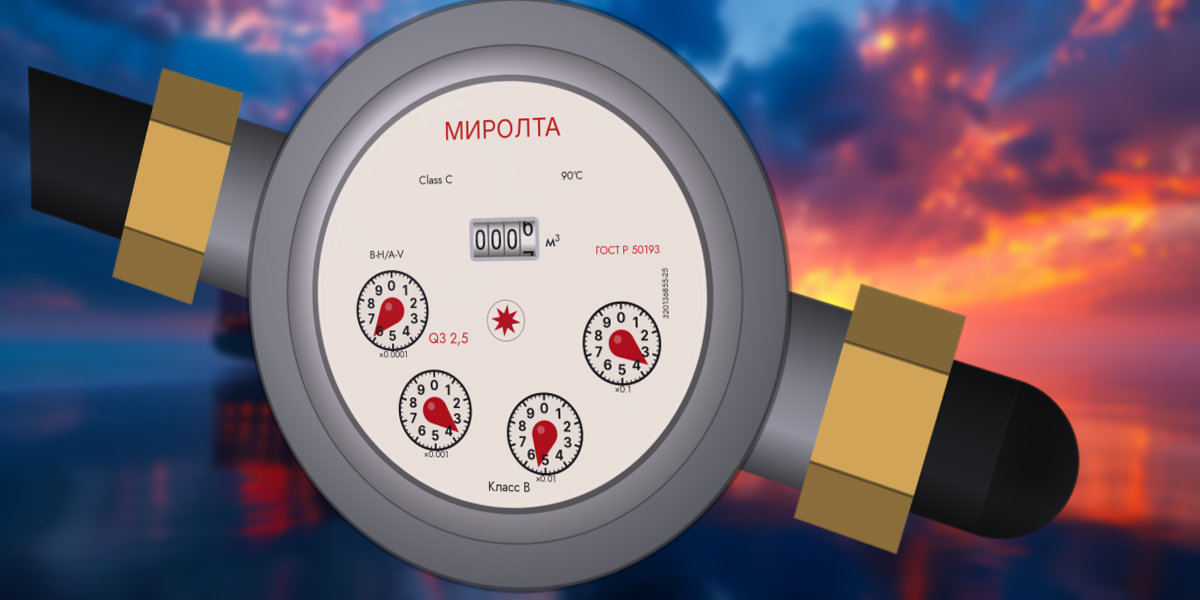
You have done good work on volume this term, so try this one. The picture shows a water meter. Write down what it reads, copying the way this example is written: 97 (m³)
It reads 6.3536 (m³)
